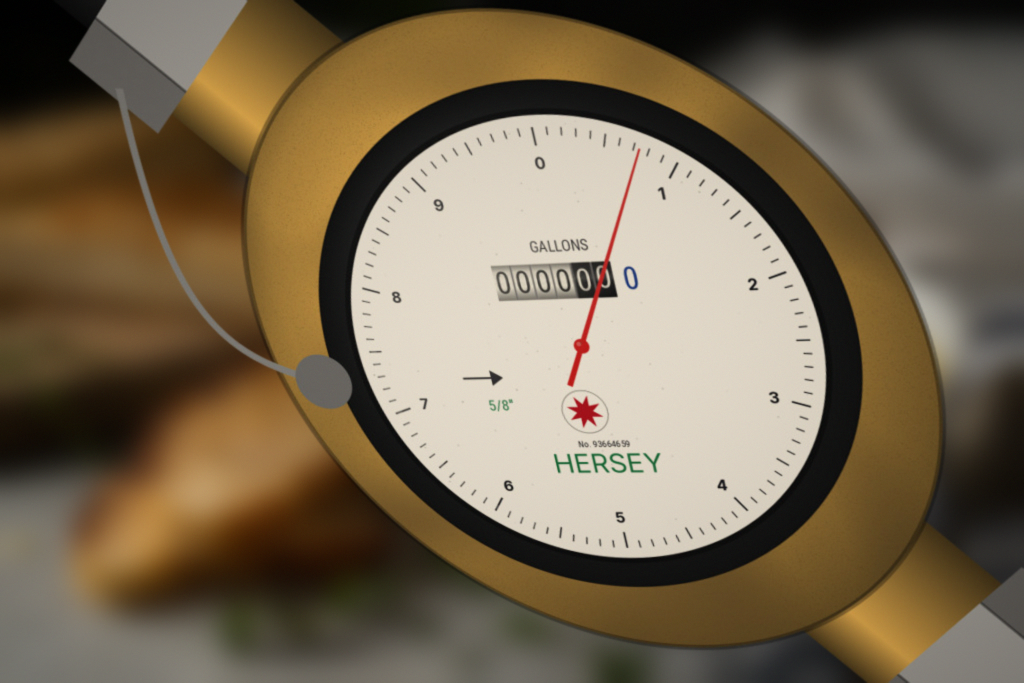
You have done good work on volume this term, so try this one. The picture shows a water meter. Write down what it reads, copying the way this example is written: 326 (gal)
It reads 0.7 (gal)
